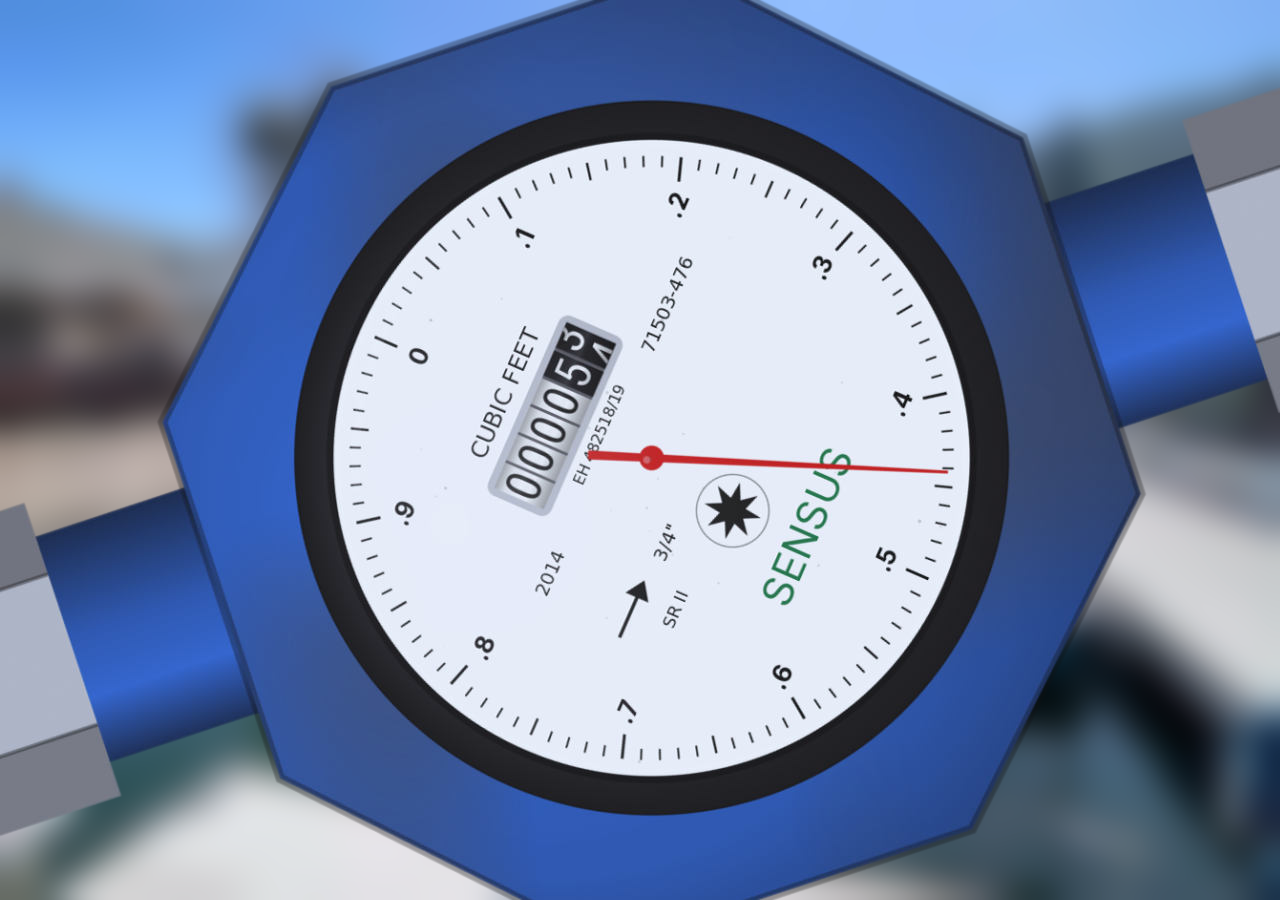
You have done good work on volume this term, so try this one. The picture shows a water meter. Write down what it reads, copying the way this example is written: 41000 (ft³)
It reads 53.44 (ft³)
